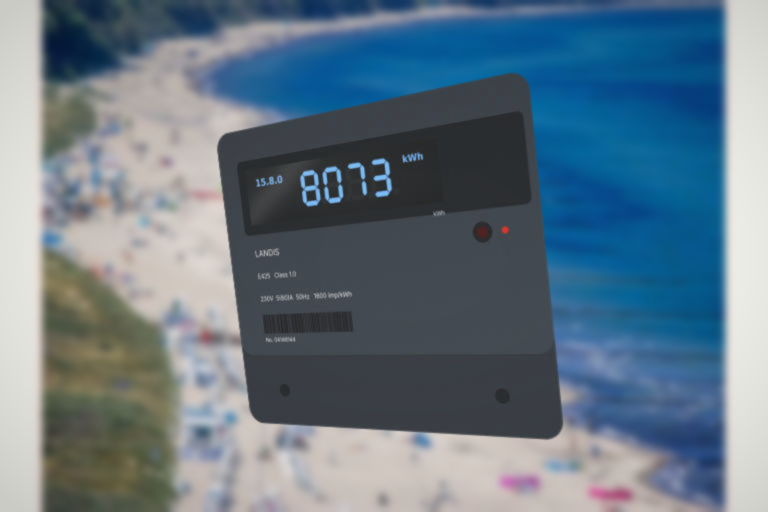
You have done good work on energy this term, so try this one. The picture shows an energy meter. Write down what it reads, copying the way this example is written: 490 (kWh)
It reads 8073 (kWh)
